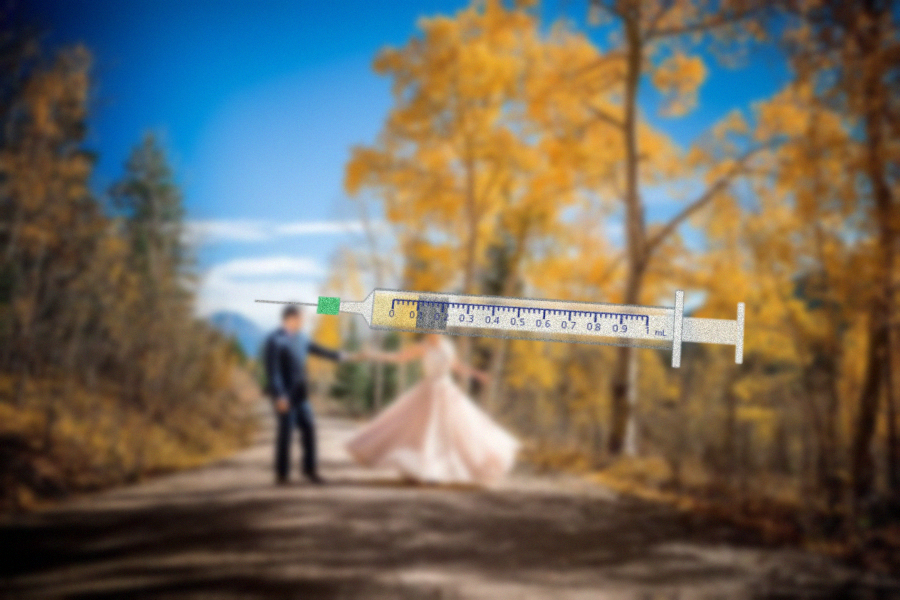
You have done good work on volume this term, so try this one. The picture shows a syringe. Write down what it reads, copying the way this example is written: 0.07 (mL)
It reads 0.1 (mL)
